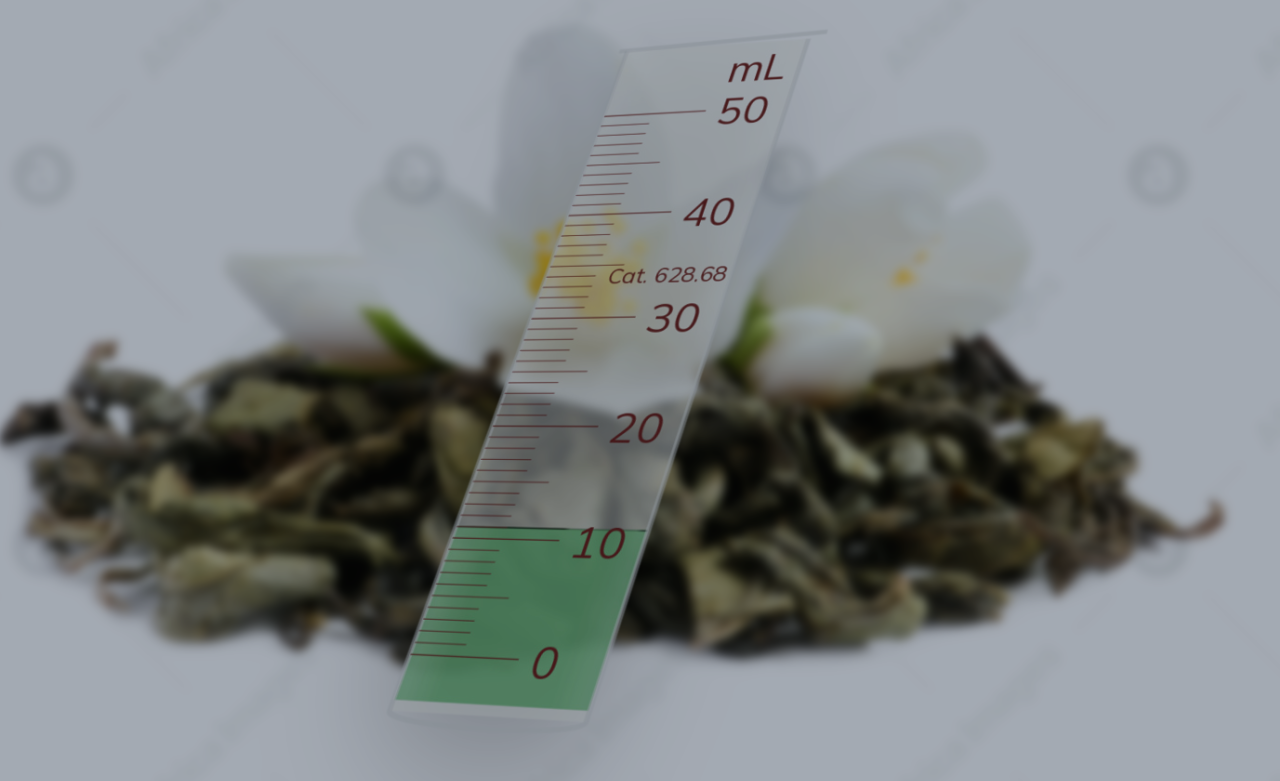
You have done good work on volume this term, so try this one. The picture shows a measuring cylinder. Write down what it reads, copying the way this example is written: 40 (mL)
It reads 11 (mL)
